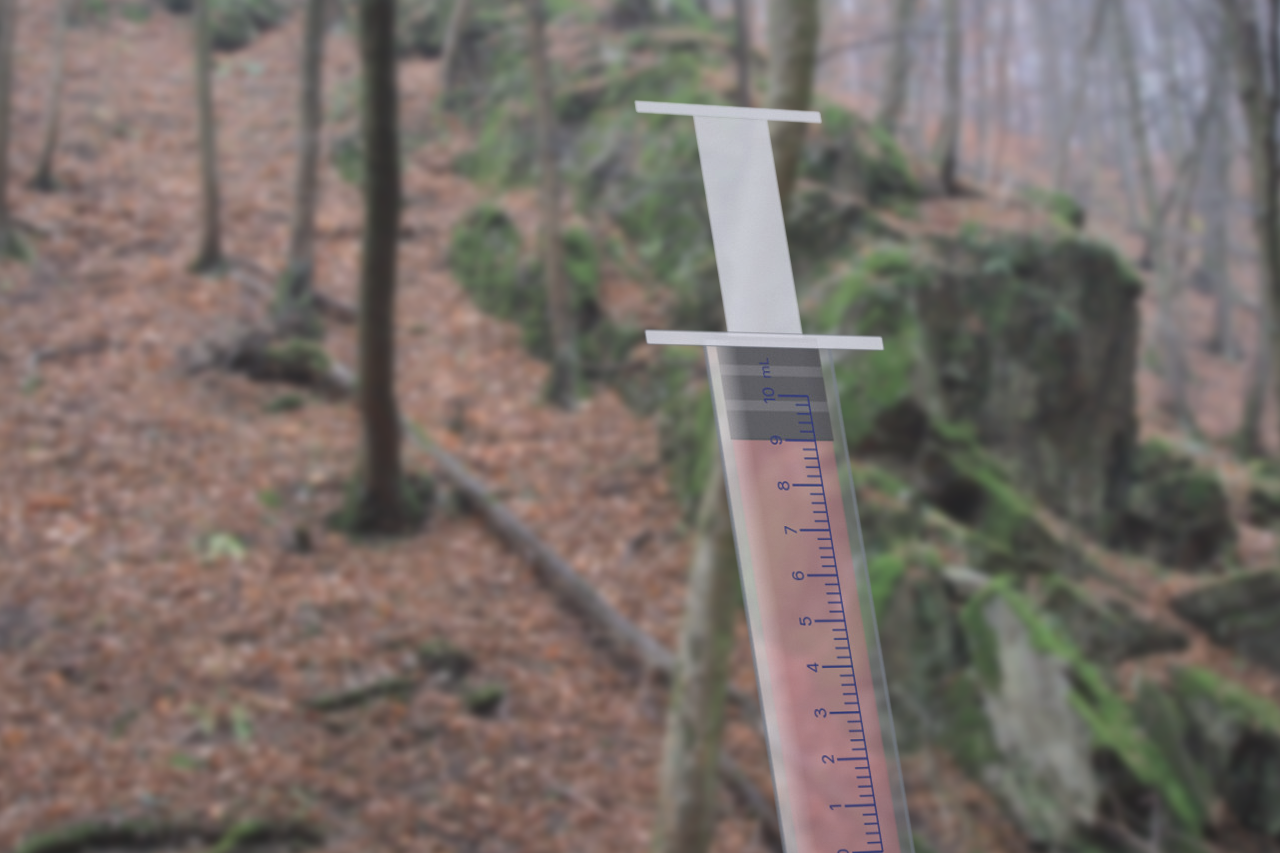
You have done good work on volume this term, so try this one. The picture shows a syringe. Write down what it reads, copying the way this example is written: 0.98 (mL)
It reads 9 (mL)
